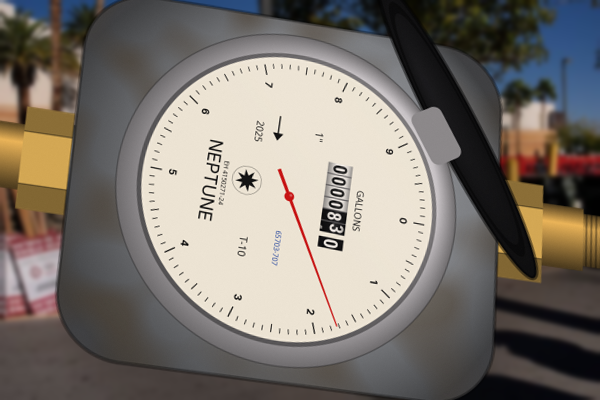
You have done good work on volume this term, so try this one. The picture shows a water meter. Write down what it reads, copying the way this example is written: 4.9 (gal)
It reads 831.7 (gal)
